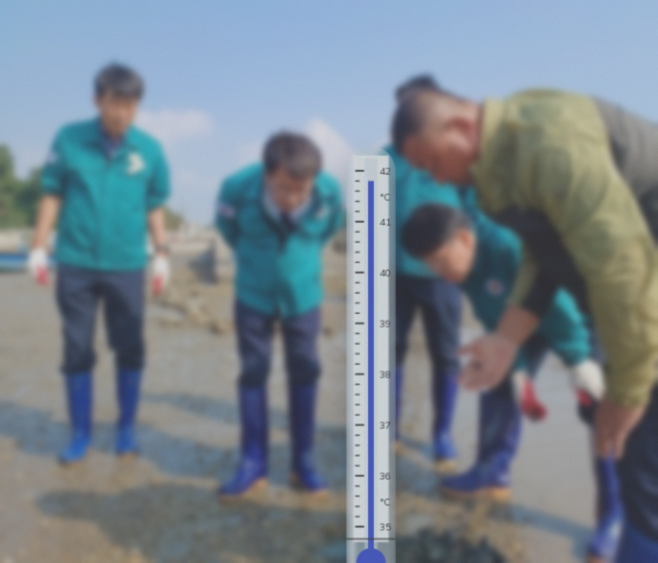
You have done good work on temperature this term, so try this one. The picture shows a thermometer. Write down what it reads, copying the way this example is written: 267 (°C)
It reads 41.8 (°C)
